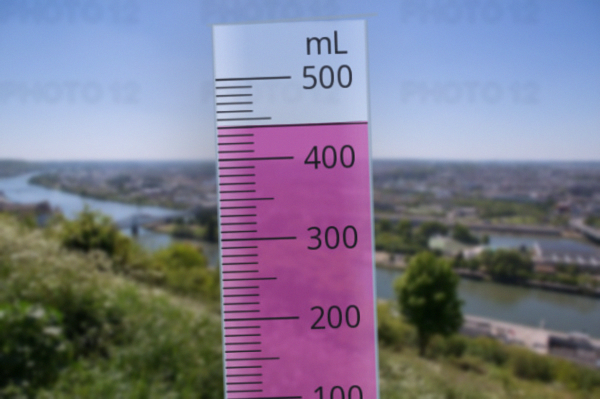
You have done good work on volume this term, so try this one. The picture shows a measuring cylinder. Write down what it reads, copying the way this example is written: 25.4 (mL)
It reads 440 (mL)
